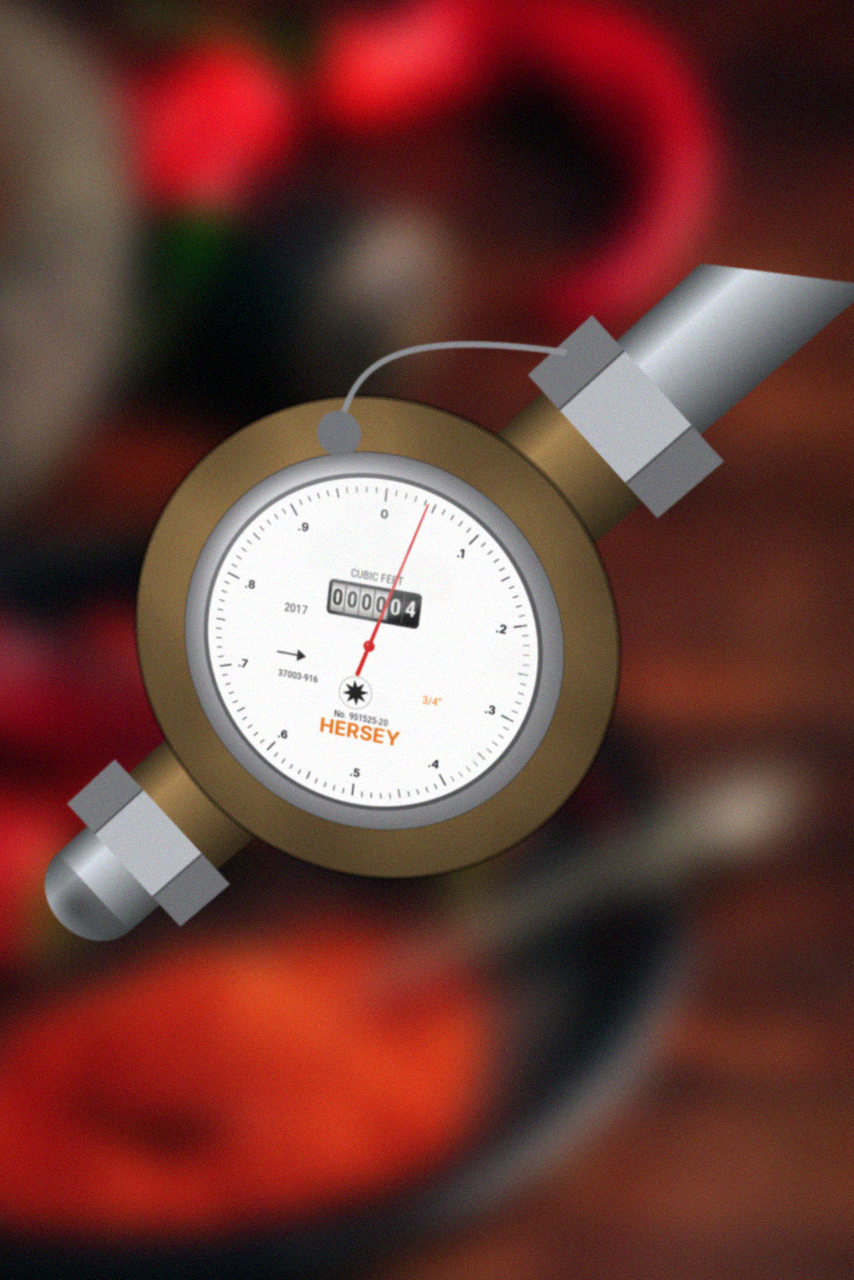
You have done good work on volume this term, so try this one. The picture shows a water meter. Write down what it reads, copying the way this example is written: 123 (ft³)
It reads 4.04 (ft³)
